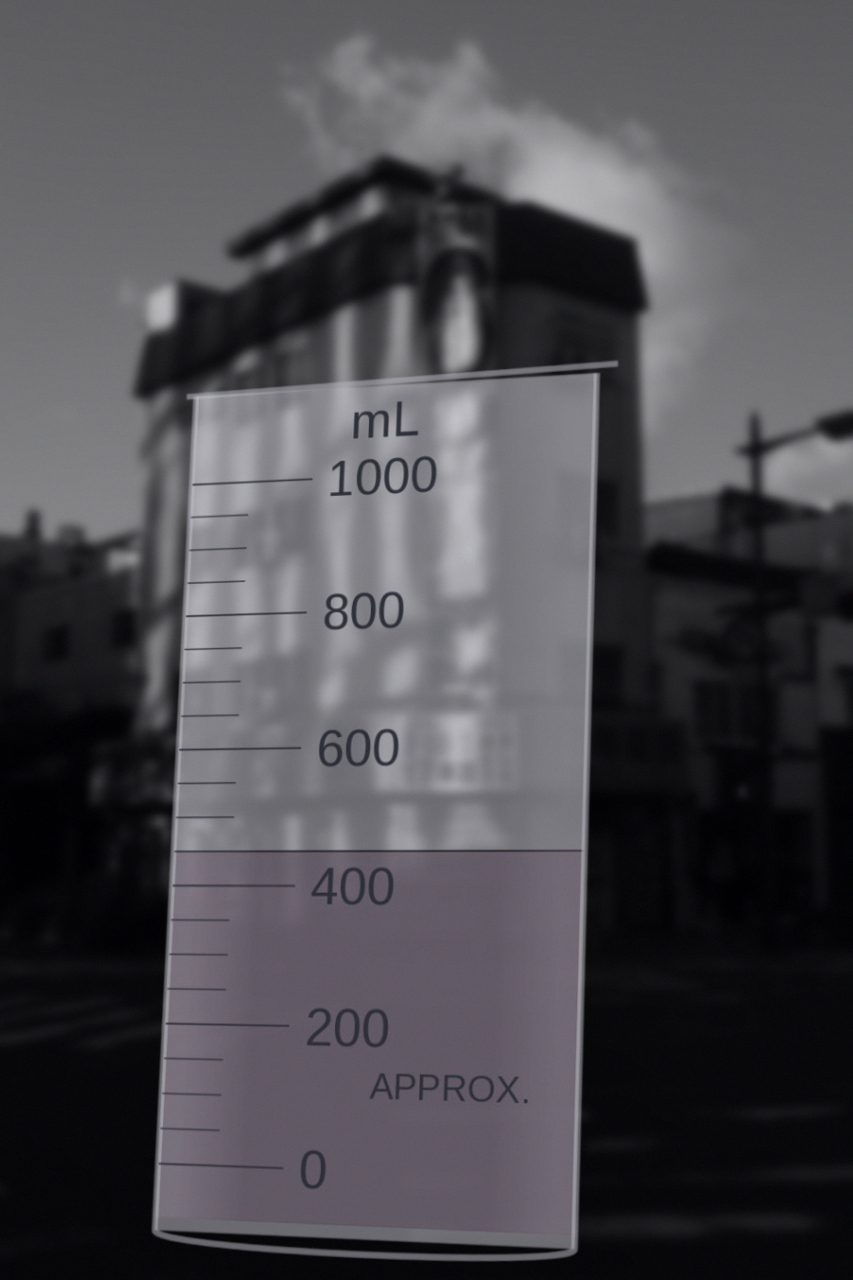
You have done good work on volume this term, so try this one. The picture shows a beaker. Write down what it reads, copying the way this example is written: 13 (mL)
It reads 450 (mL)
